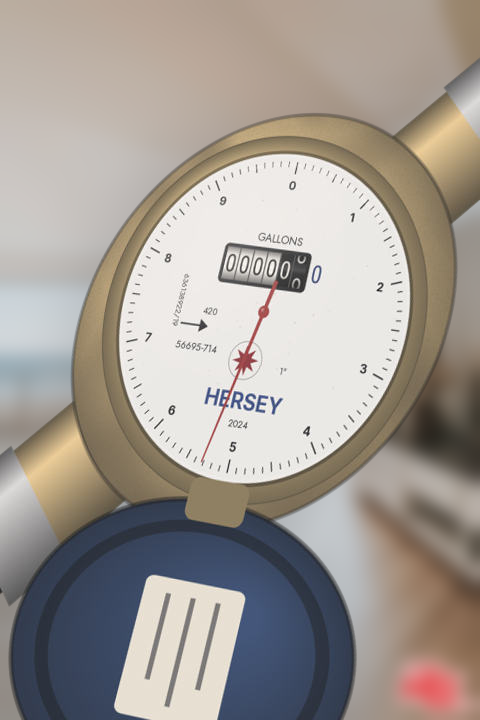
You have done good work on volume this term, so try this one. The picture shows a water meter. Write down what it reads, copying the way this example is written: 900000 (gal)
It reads 85.3 (gal)
